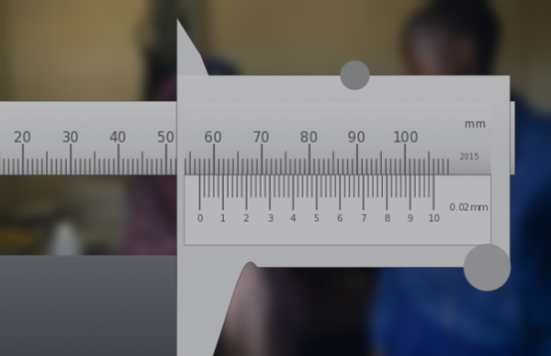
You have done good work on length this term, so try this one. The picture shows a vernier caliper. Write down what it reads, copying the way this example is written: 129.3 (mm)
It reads 57.0 (mm)
